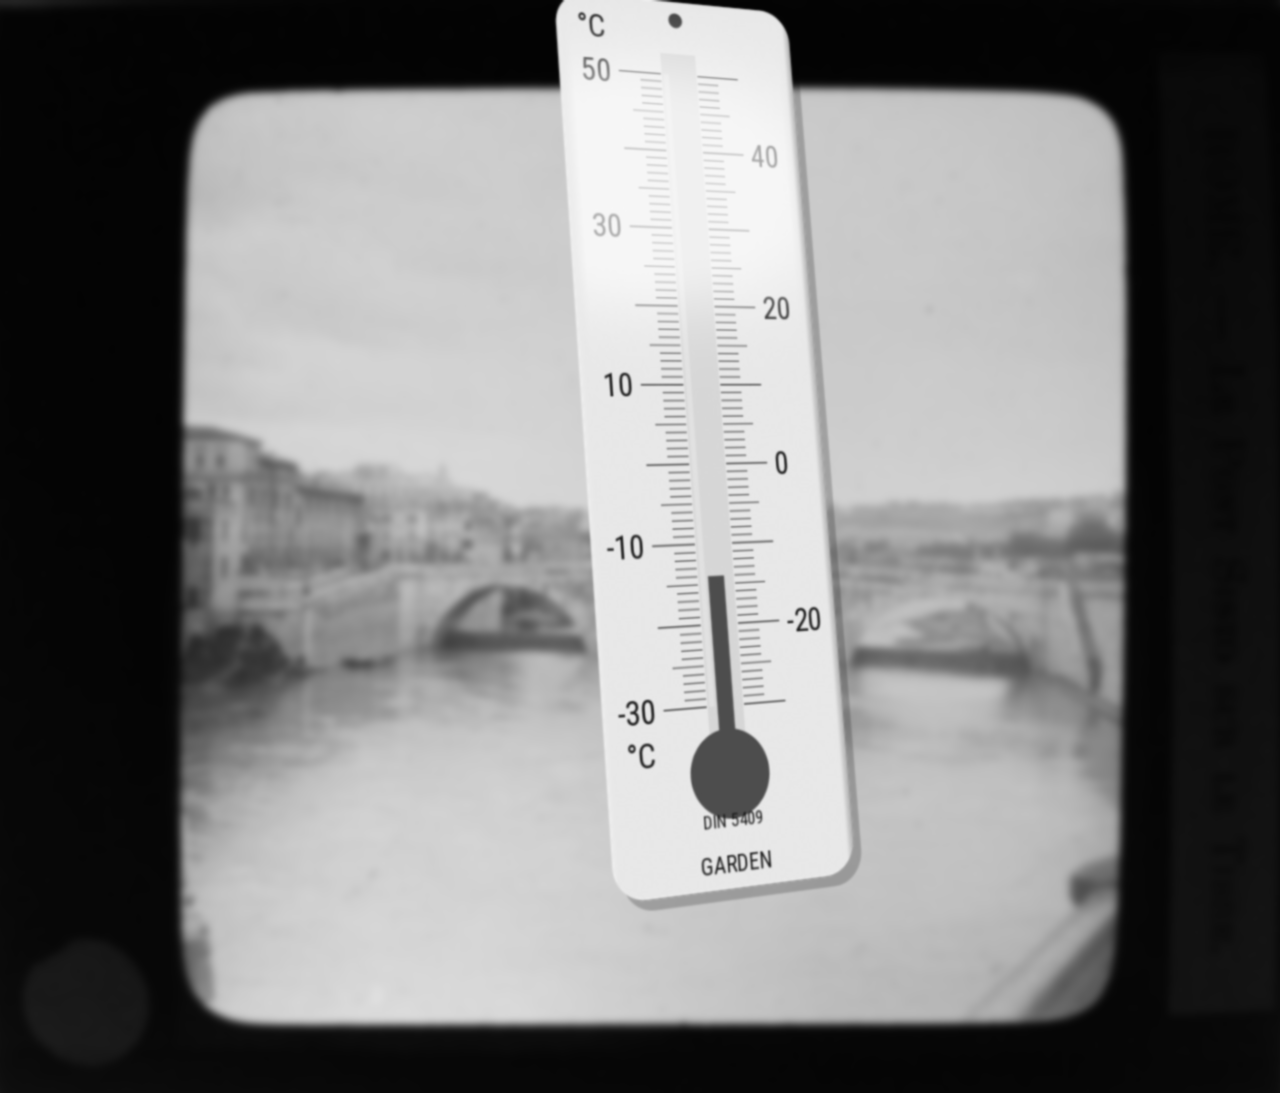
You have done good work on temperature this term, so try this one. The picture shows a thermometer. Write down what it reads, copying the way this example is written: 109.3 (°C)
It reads -14 (°C)
